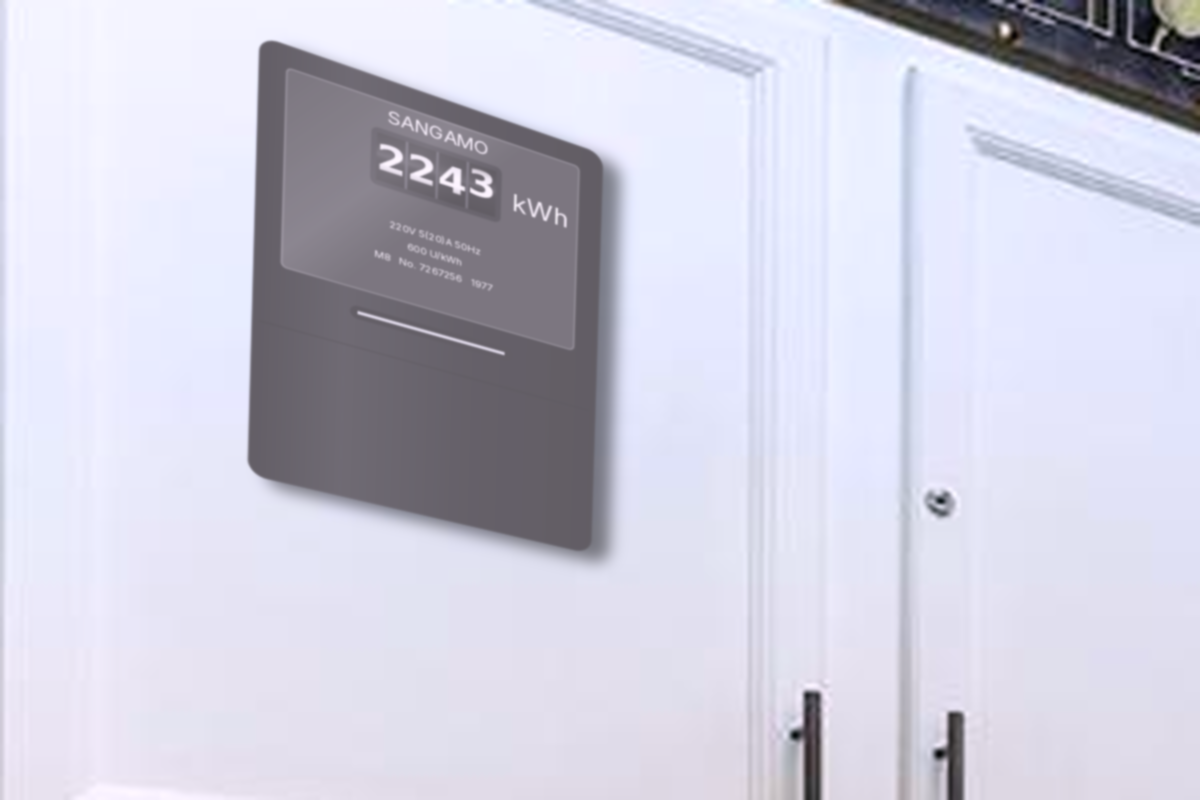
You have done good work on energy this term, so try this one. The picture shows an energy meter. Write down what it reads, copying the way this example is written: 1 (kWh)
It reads 2243 (kWh)
